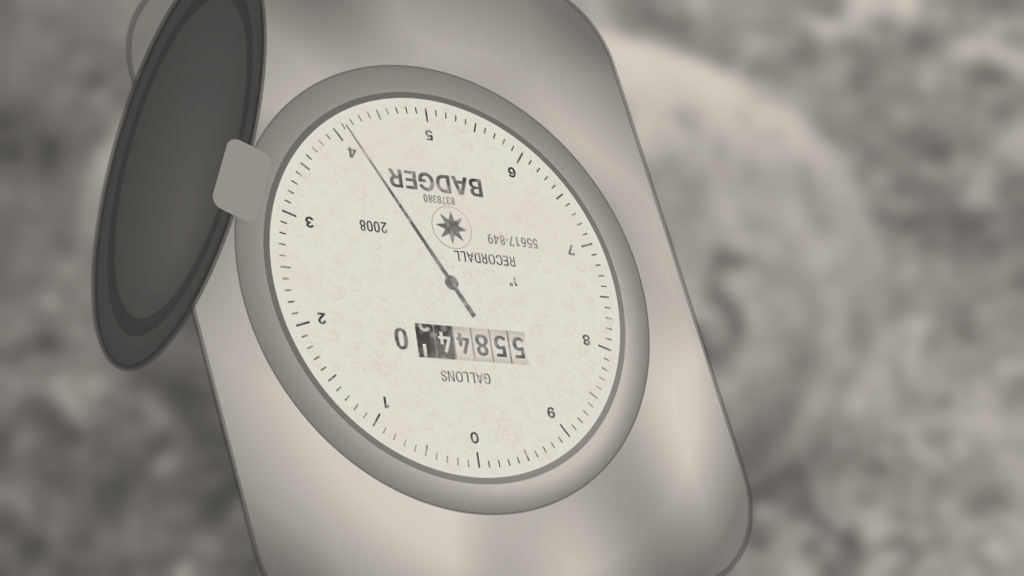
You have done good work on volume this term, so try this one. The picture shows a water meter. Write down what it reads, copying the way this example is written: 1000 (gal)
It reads 5584414.1 (gal)
